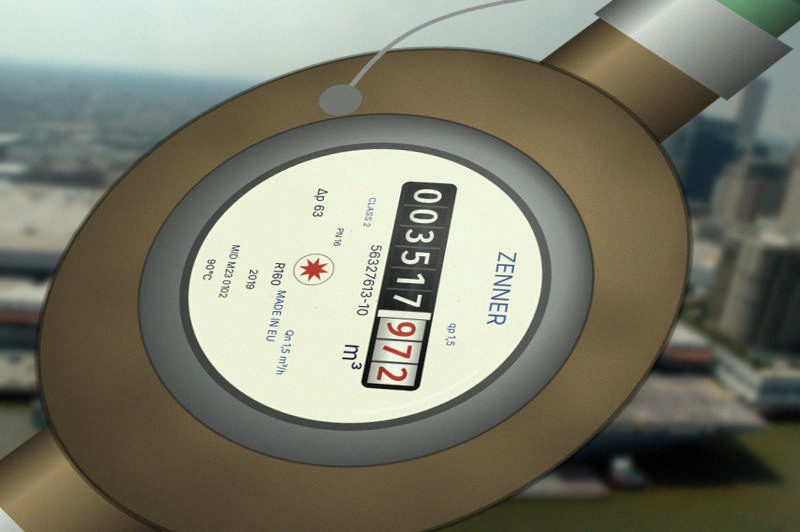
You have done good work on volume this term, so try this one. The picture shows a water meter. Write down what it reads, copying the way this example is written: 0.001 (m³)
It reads 3517.972 (m³)
